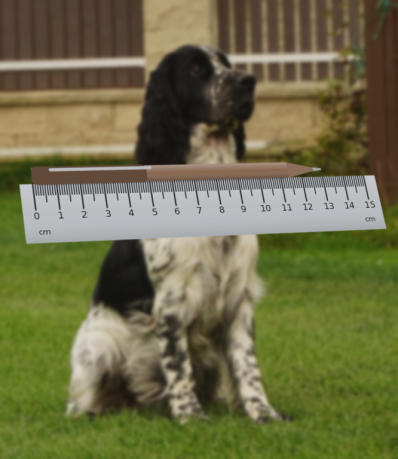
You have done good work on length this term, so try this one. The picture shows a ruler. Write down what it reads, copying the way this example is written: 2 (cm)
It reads 13 (cm)
